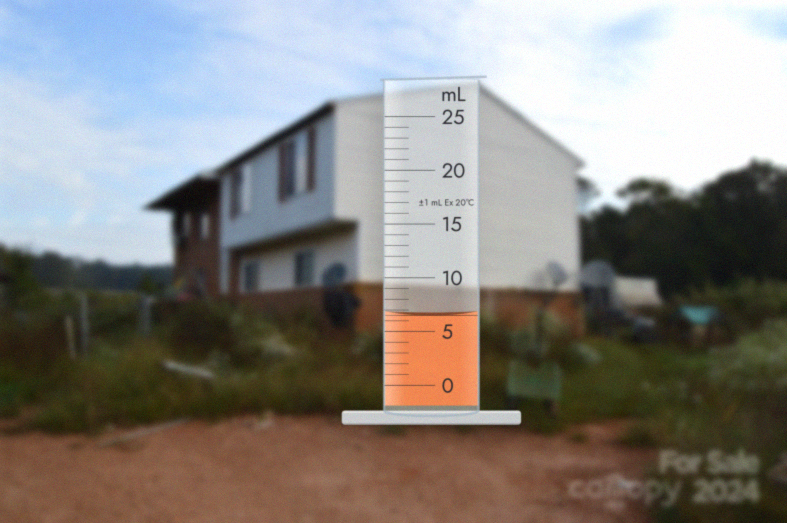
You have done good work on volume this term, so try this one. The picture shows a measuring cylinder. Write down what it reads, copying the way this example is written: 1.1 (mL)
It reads 6.5 (mL)
